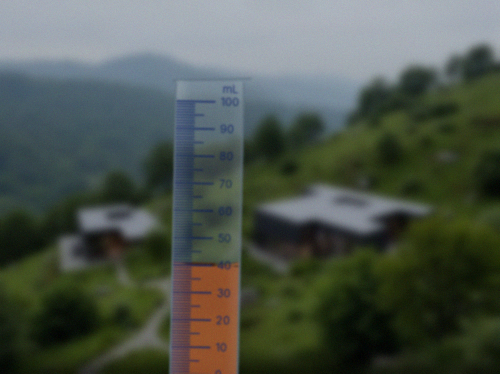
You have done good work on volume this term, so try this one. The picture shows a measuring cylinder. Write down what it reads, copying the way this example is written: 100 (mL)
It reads 40 (mL)
